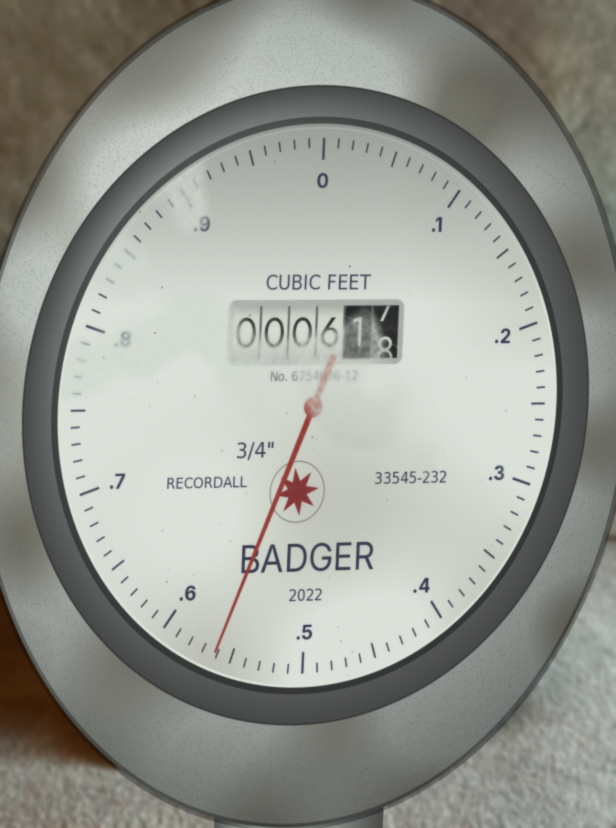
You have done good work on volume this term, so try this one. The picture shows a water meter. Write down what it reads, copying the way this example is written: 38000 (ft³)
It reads 617.56 (ft³)
